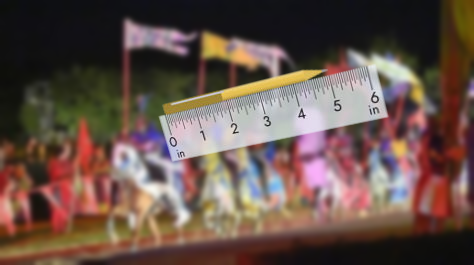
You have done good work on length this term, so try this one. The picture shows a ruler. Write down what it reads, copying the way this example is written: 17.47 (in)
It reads 5 (in)
